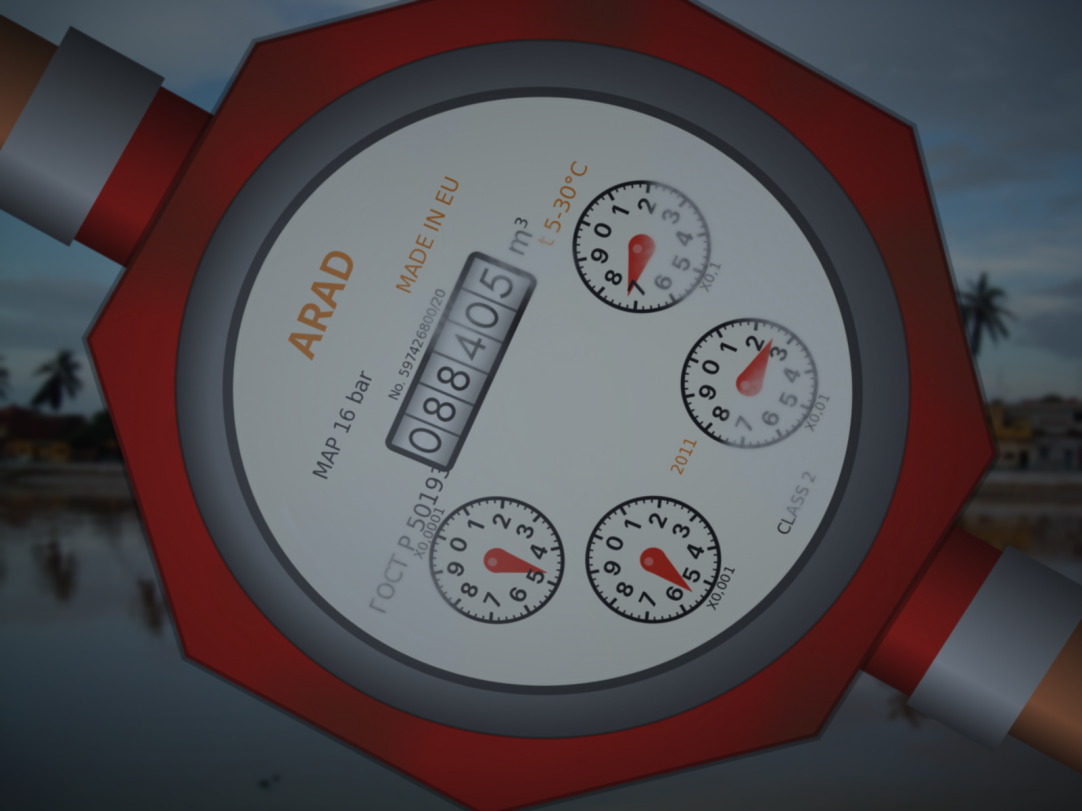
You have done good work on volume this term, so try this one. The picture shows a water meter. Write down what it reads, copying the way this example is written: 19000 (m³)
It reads 88405.7254 (m³)
